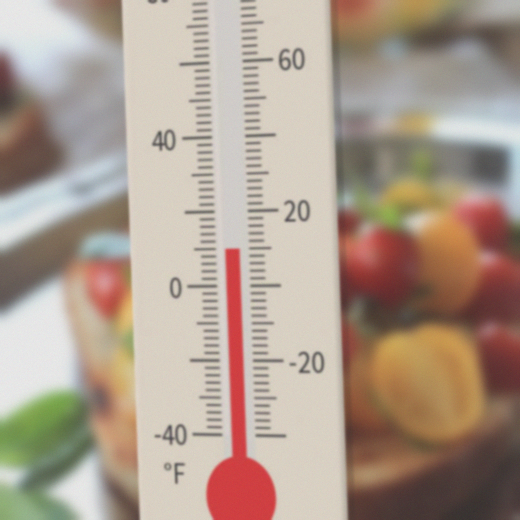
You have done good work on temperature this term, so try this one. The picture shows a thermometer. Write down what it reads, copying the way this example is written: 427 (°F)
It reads 10 (°F)
